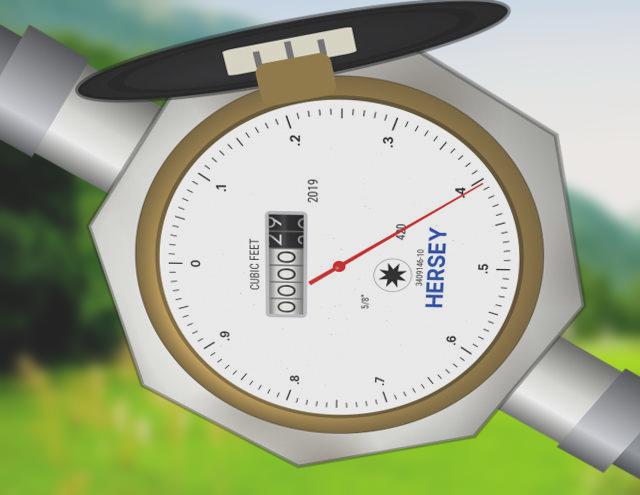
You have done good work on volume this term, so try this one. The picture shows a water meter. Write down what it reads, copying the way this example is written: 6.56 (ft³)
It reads 29.40 (ft³)
